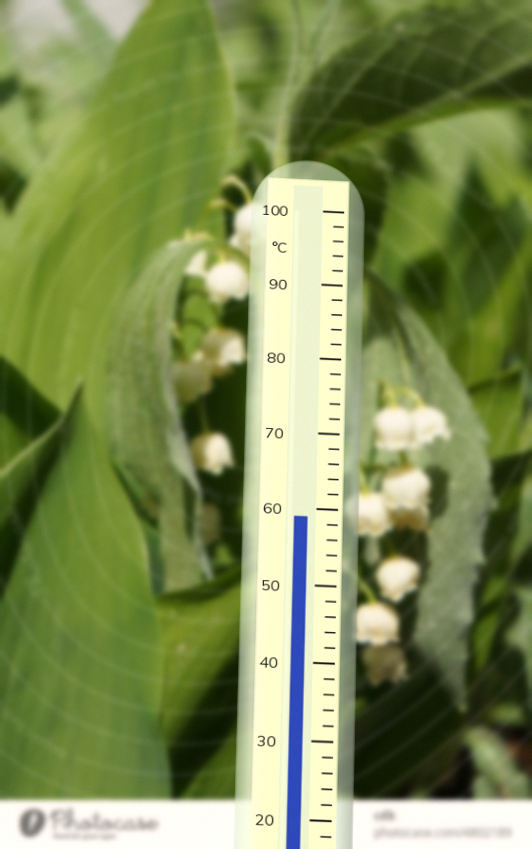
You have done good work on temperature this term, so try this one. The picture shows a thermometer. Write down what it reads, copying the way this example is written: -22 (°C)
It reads 59 (°C)
